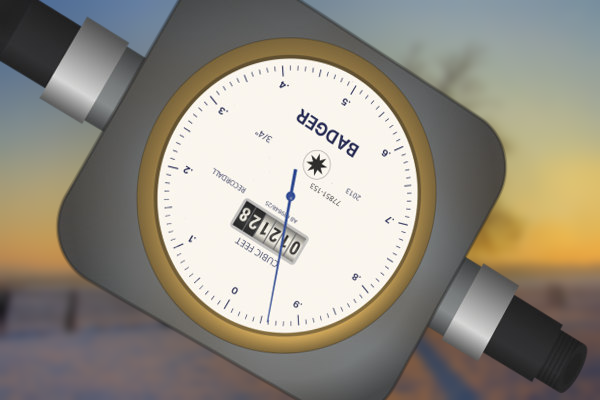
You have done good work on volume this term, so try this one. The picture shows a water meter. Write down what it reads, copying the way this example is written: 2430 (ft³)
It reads 12127.94 (ft³)
